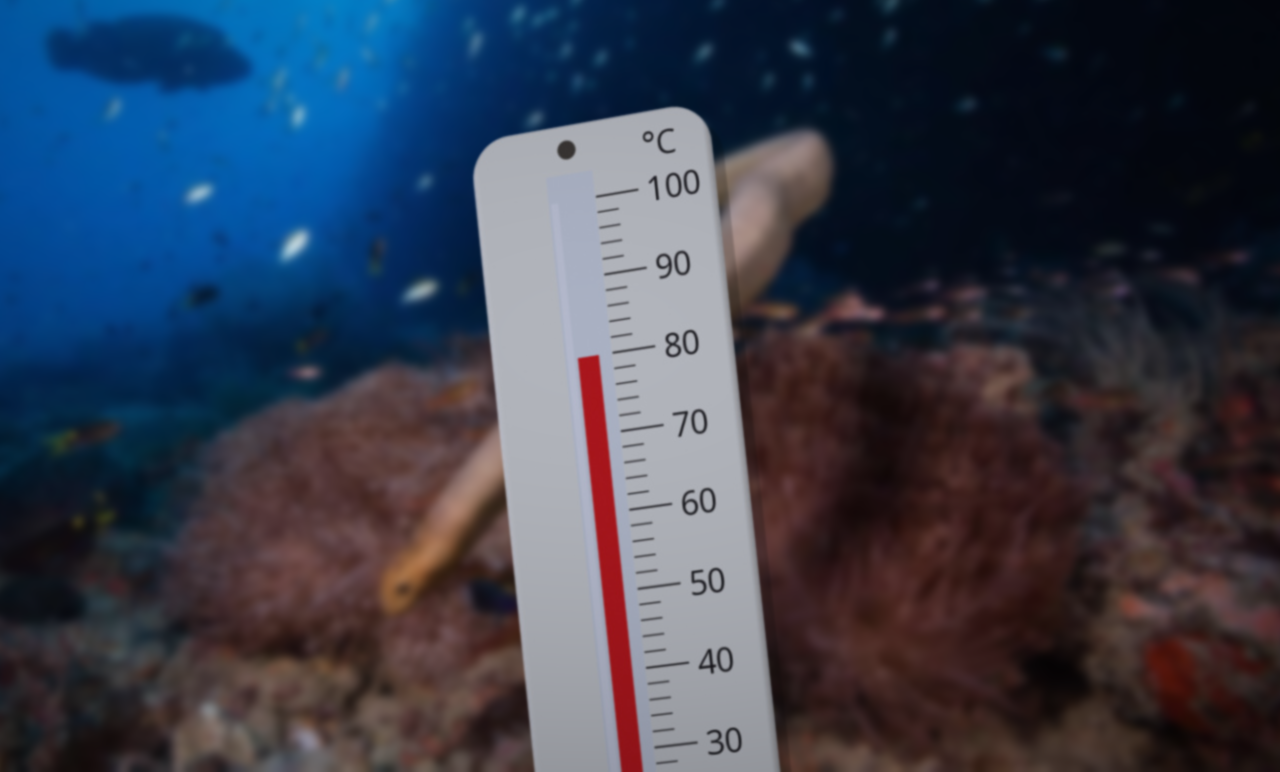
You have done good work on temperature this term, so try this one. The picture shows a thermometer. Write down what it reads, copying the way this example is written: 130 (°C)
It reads 80 (°C)
